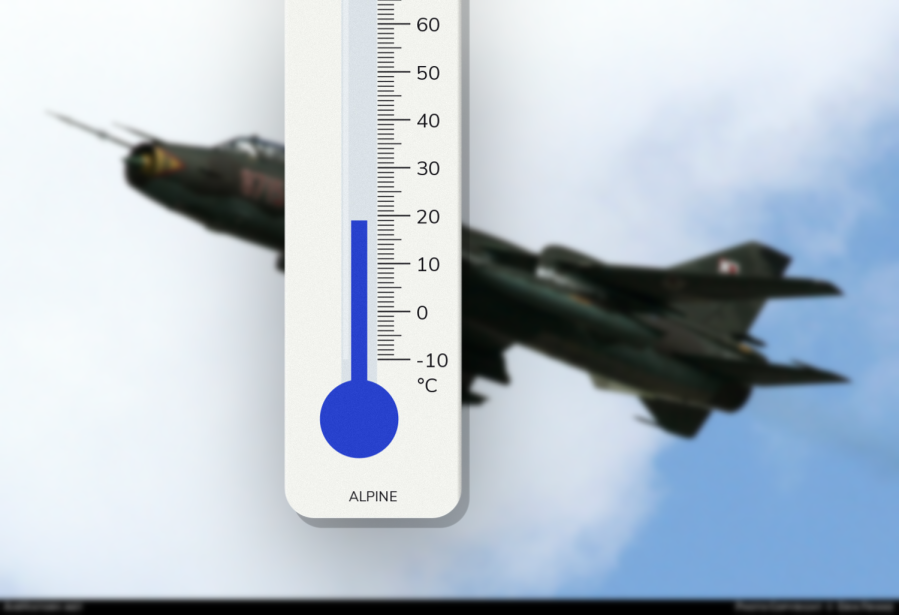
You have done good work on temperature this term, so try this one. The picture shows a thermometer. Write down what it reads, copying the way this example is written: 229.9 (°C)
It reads 19 (°C)
